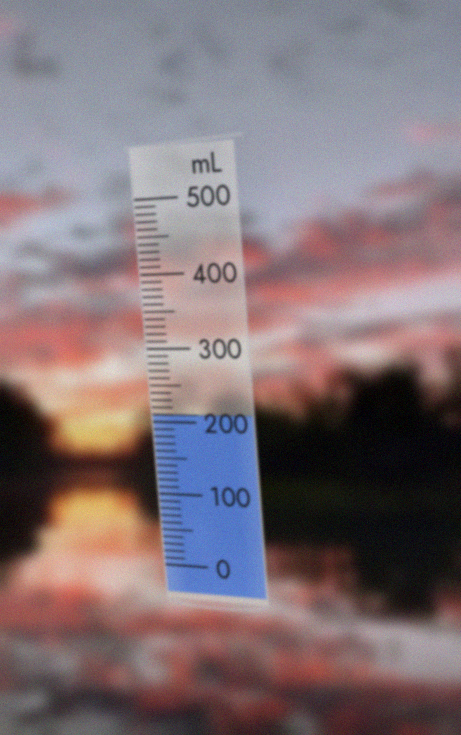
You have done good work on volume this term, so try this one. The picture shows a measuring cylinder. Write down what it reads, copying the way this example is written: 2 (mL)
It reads 210 (mL)
